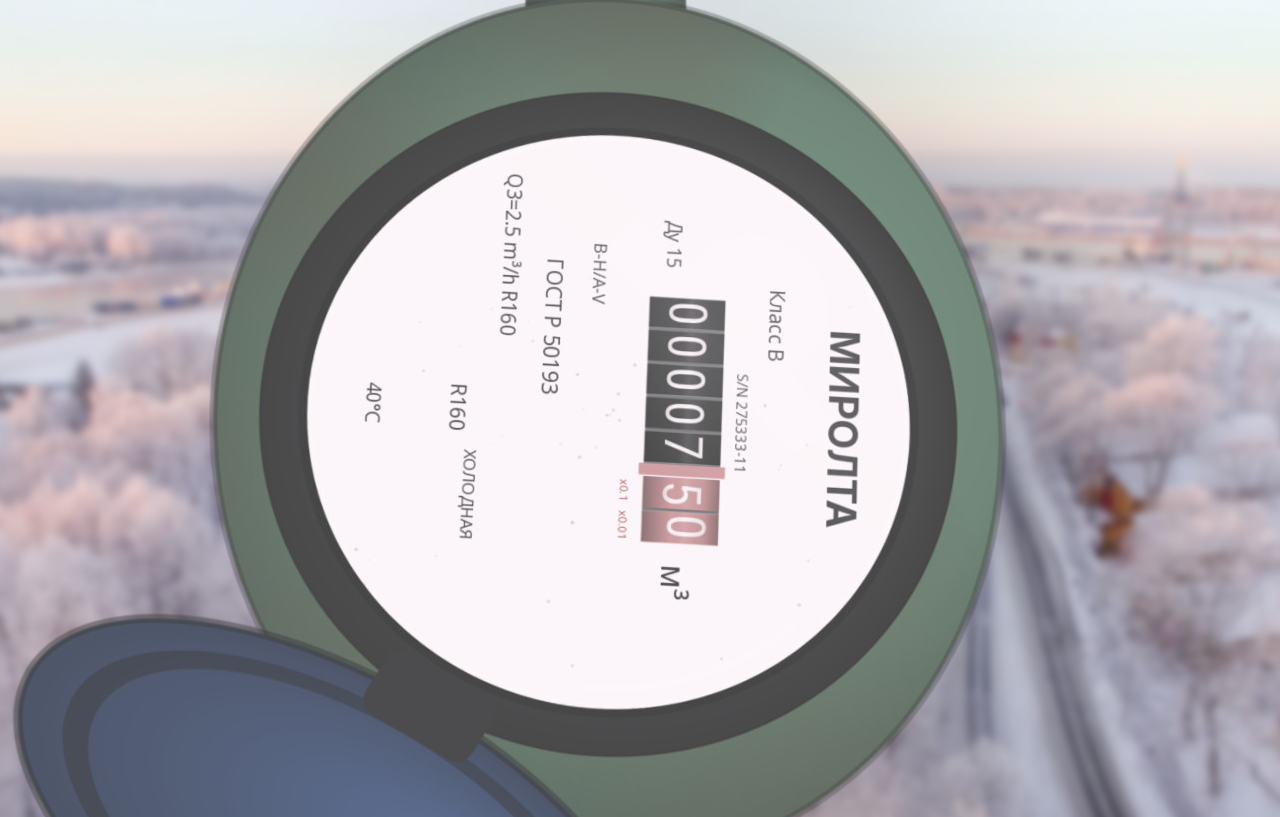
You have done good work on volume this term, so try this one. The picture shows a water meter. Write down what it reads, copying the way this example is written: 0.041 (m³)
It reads 7.50 (m³)
